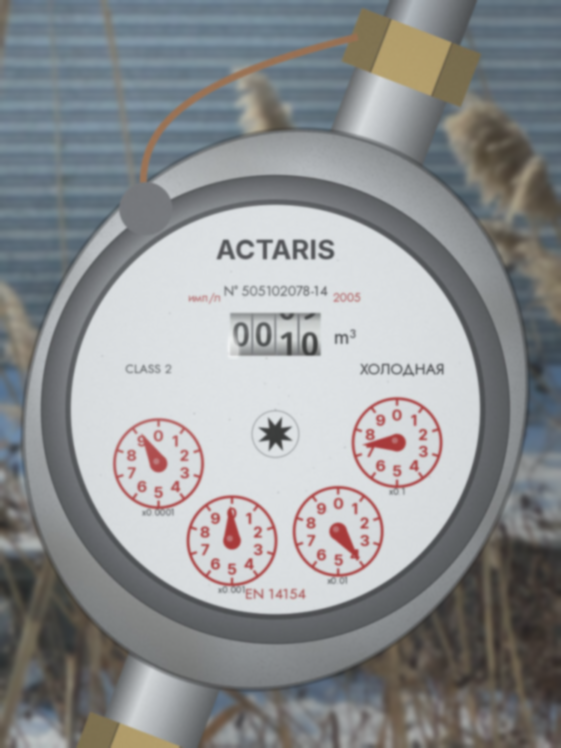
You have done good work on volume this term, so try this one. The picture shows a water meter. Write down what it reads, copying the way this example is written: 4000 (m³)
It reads 9.7399 (m³)
